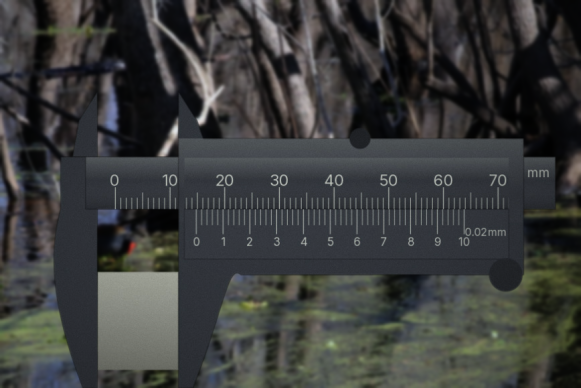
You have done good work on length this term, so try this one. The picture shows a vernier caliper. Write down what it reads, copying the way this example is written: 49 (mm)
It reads 14.8 (mm)
